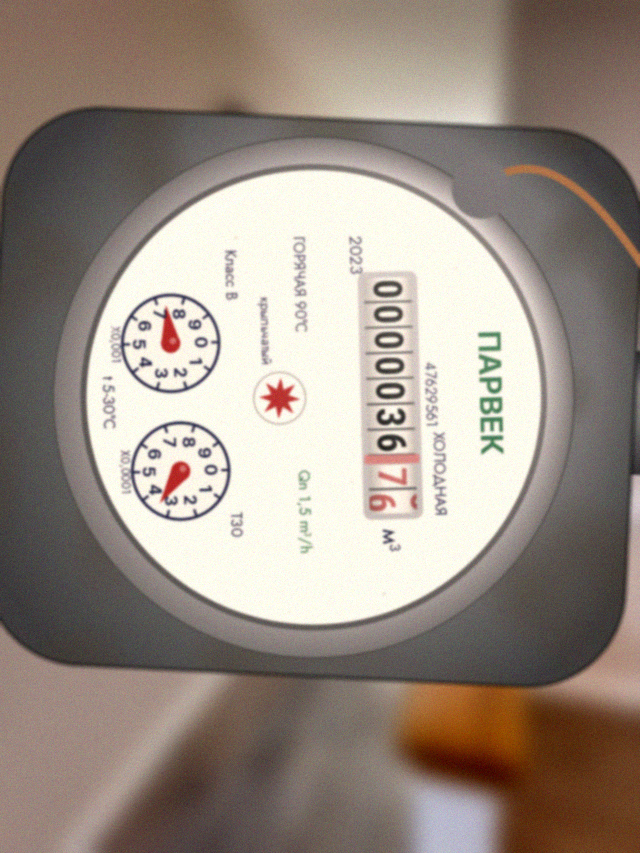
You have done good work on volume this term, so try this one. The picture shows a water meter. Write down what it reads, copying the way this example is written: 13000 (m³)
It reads 36.7573 (m³)
